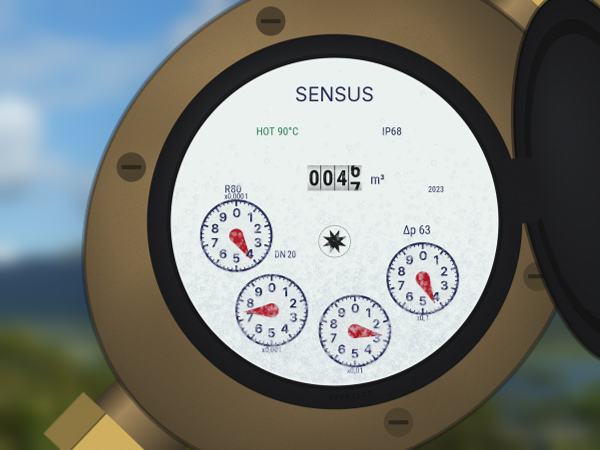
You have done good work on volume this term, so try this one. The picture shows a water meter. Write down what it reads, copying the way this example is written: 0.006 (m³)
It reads 46.4274 (m³)
